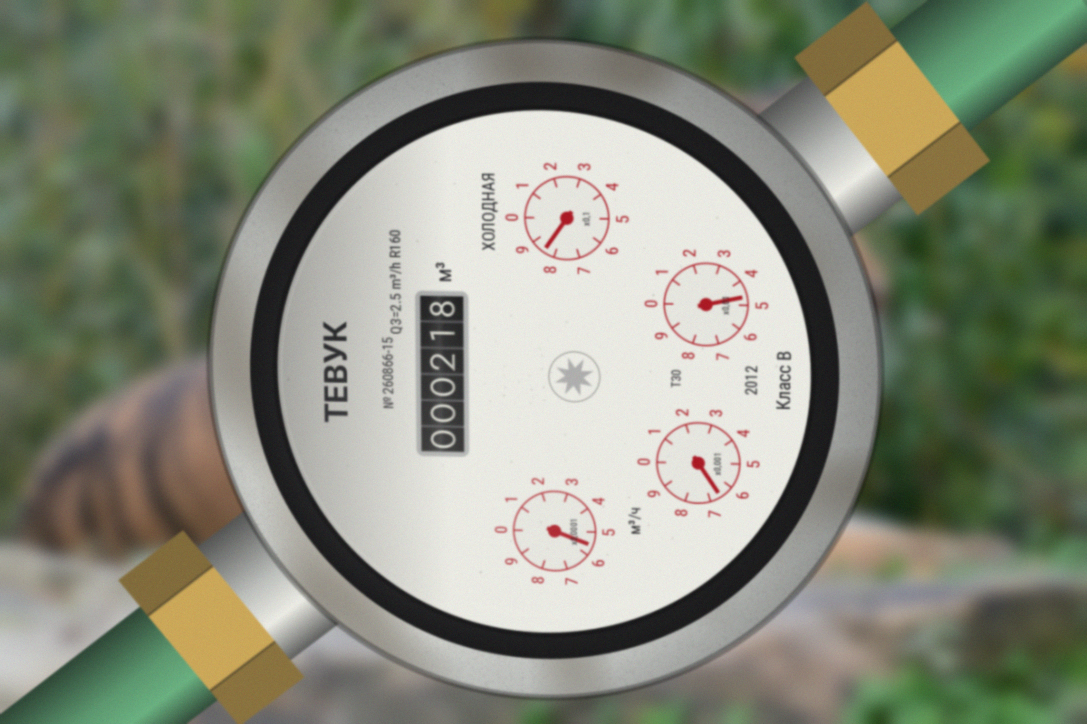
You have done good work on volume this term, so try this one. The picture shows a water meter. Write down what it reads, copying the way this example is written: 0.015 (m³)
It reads 218.8465 (m³)
